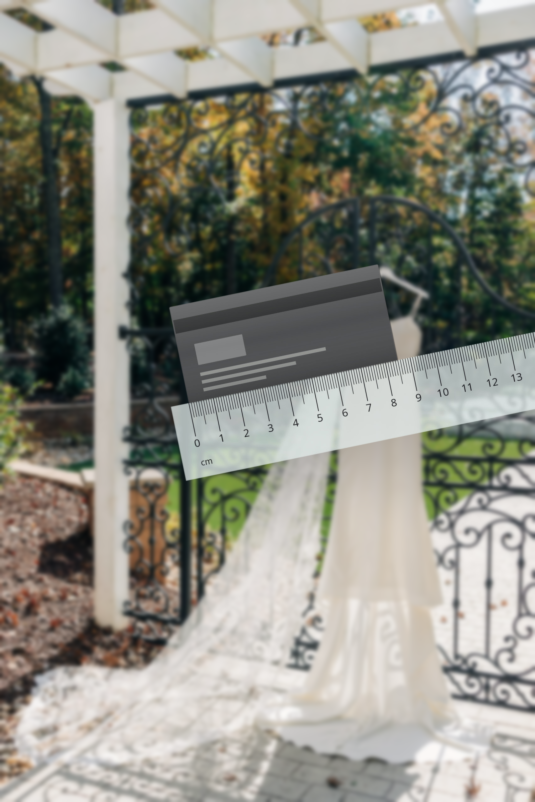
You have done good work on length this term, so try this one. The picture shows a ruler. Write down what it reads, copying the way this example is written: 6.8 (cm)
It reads 8.5 (cm)
